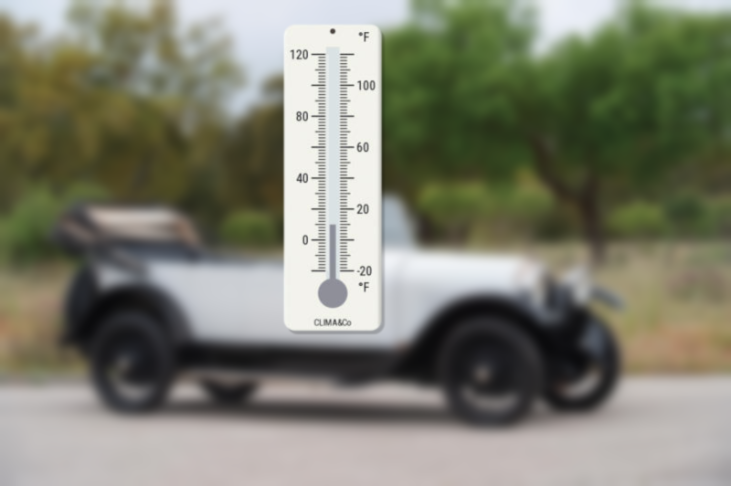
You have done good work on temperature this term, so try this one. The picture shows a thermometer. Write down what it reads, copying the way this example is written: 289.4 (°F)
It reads 10 (°F)
